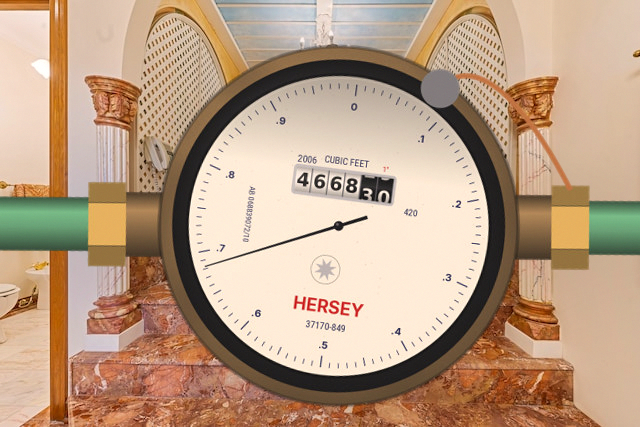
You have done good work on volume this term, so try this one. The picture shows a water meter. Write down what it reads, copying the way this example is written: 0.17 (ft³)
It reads 466829.68 (ft³)
